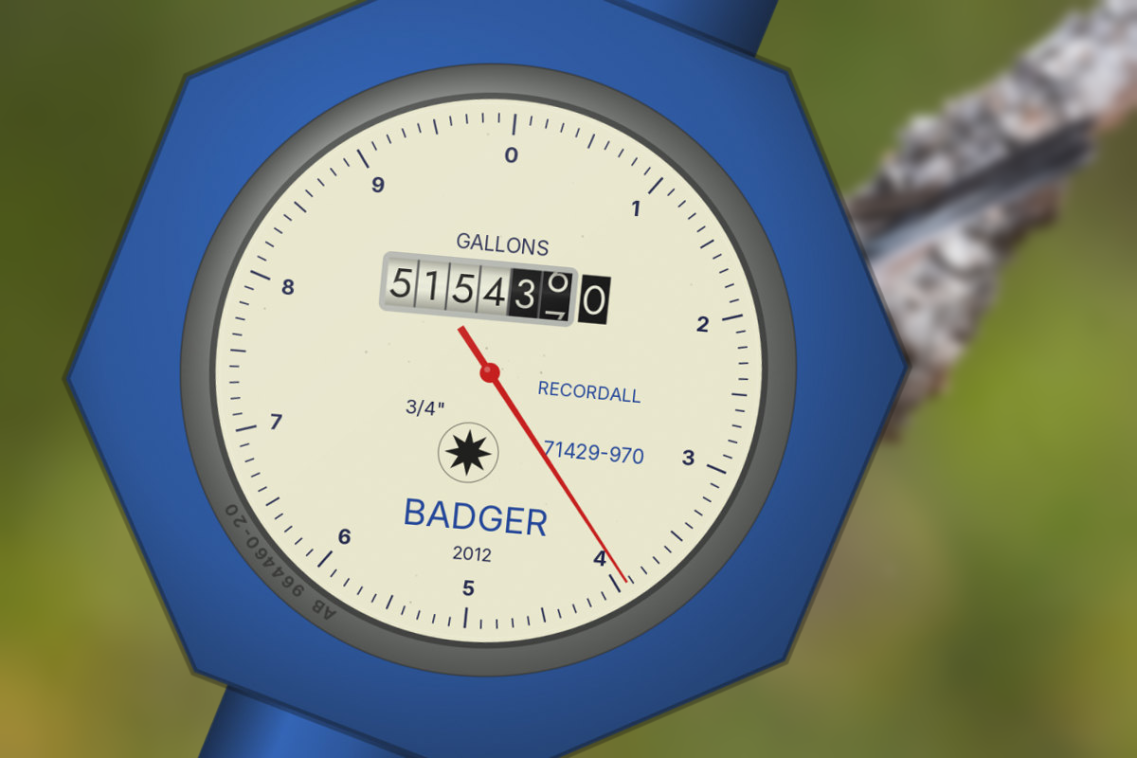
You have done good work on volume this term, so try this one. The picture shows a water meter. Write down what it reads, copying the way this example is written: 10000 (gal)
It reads 5154363.9 (gal)
